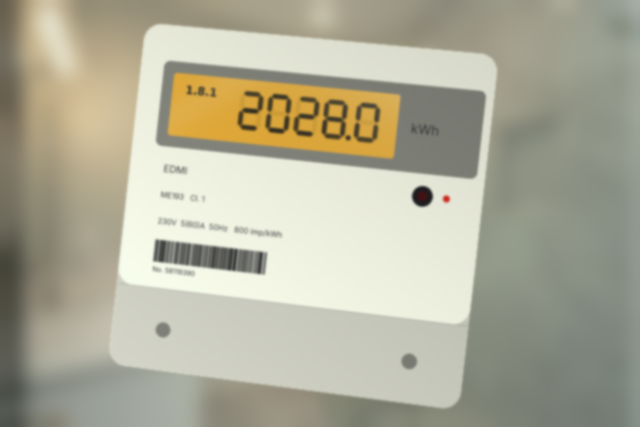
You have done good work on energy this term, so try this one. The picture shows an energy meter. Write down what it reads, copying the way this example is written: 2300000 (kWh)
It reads 2028.0 (kWh)
